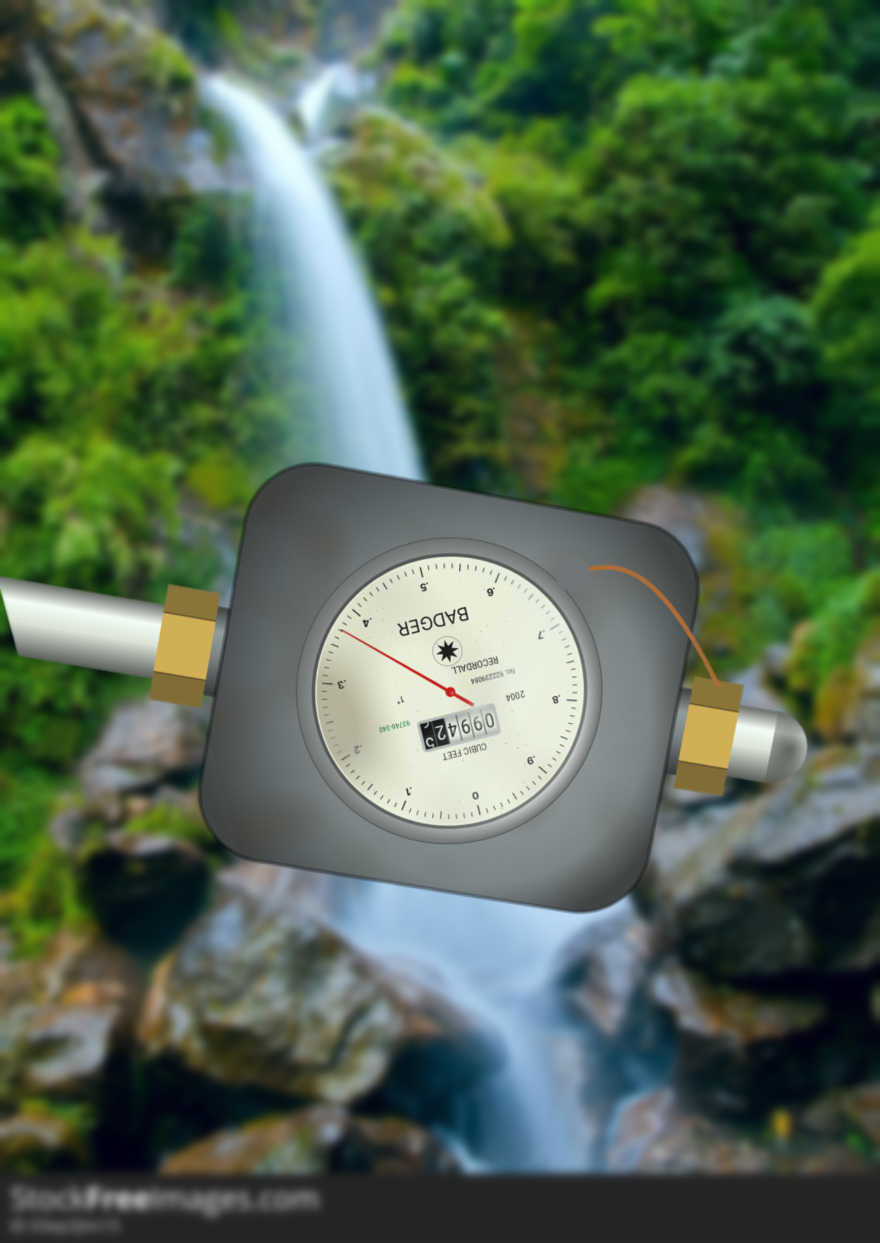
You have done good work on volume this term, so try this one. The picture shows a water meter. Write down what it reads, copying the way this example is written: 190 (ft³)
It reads 99425.37 (ft³)
